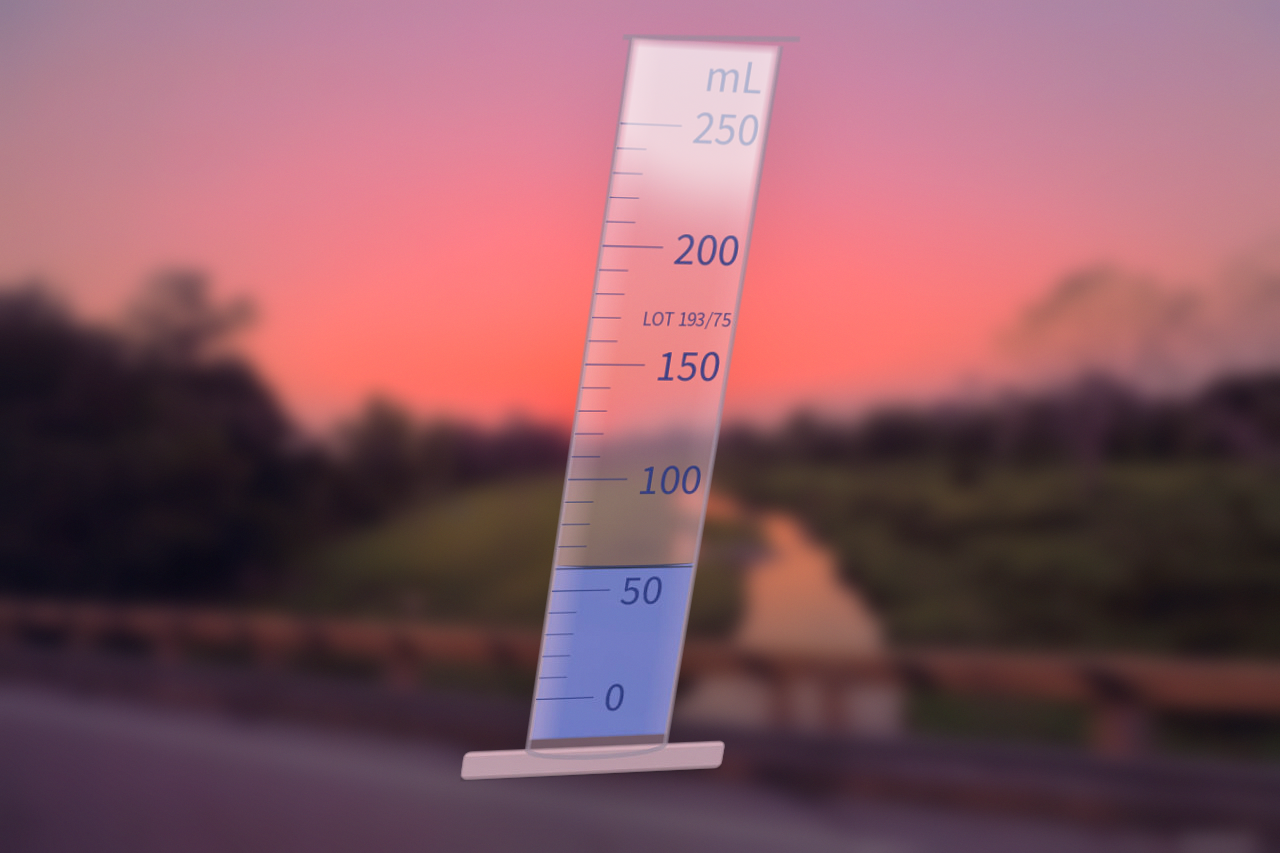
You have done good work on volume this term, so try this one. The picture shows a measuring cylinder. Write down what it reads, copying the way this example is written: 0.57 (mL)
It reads 60 (mL)
